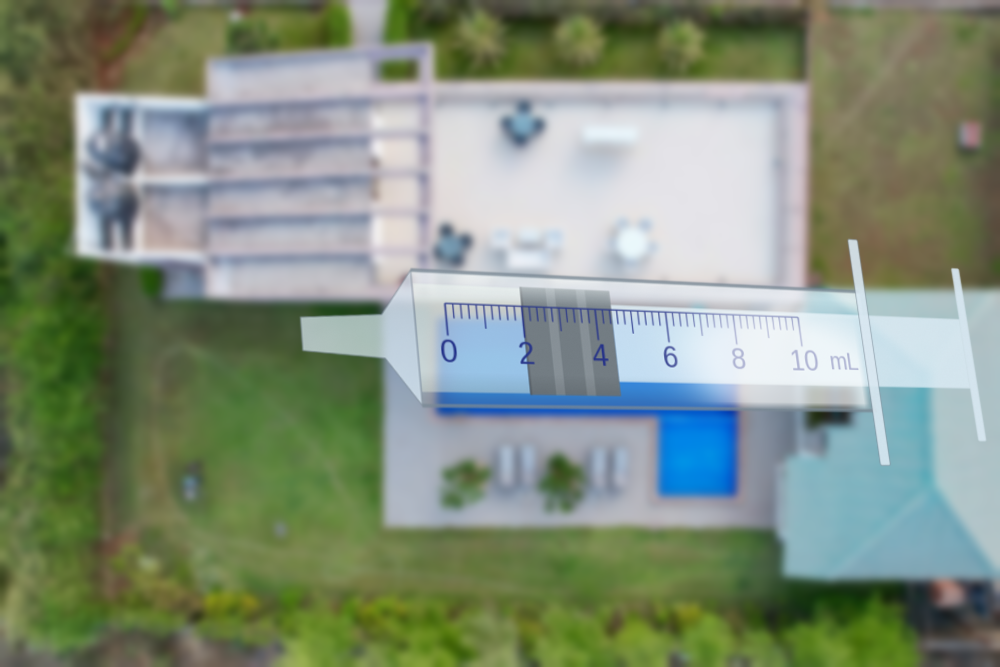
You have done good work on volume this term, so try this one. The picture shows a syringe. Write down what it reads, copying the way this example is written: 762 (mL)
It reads 2 (mL)
